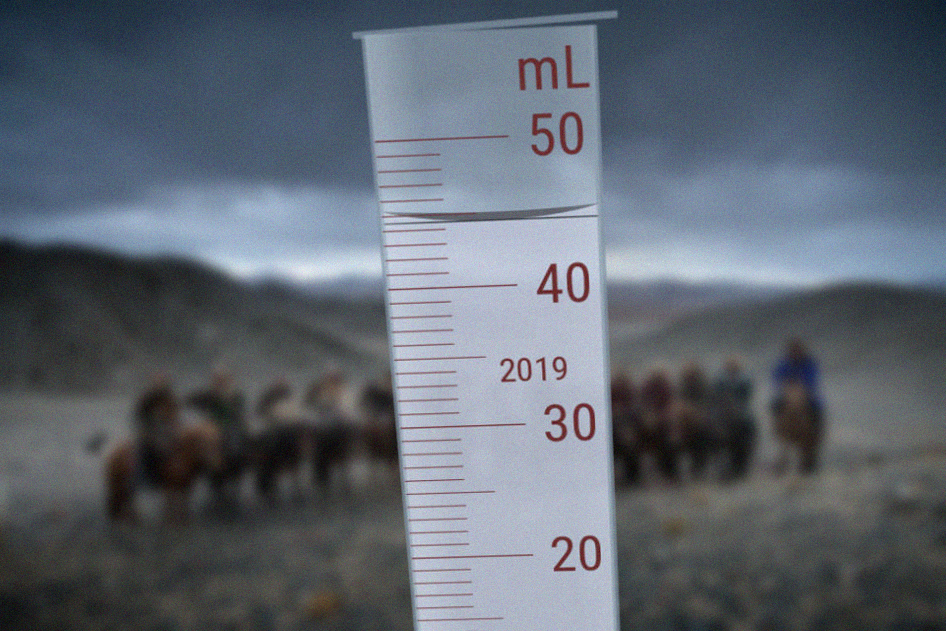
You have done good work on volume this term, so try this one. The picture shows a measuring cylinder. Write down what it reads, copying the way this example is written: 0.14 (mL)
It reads 44.5 (mL)
